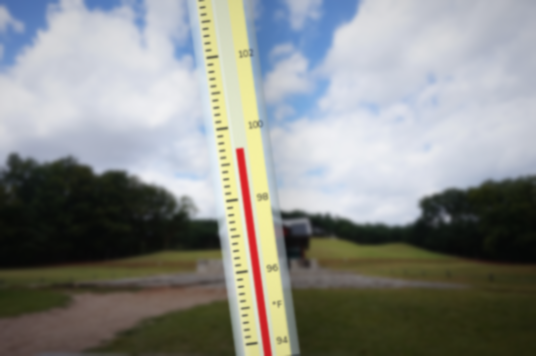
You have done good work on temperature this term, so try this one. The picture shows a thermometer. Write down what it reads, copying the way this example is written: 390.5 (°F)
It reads 99.4 (°F)
